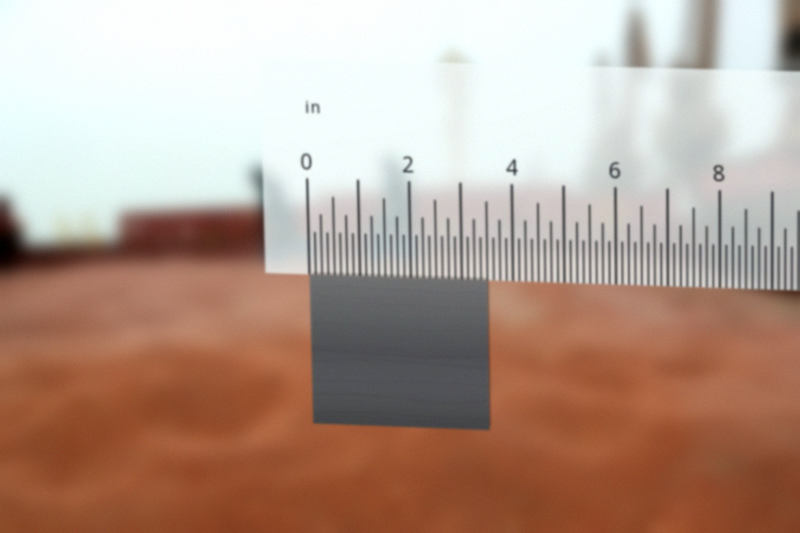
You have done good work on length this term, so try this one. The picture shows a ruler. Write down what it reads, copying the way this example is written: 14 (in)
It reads 3.5 (in)
